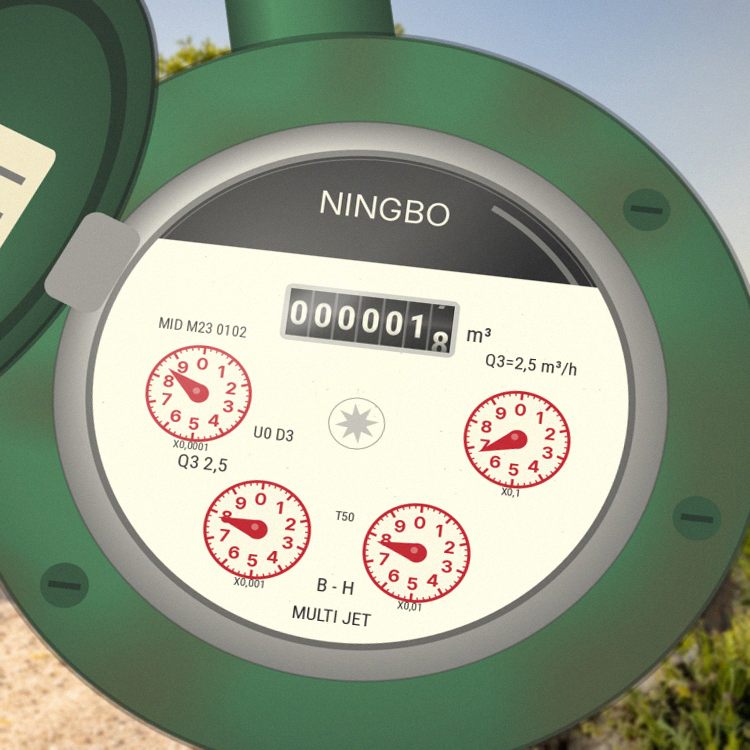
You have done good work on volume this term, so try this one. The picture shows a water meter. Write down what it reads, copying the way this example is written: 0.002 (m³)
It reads 17.6778 (m³)
